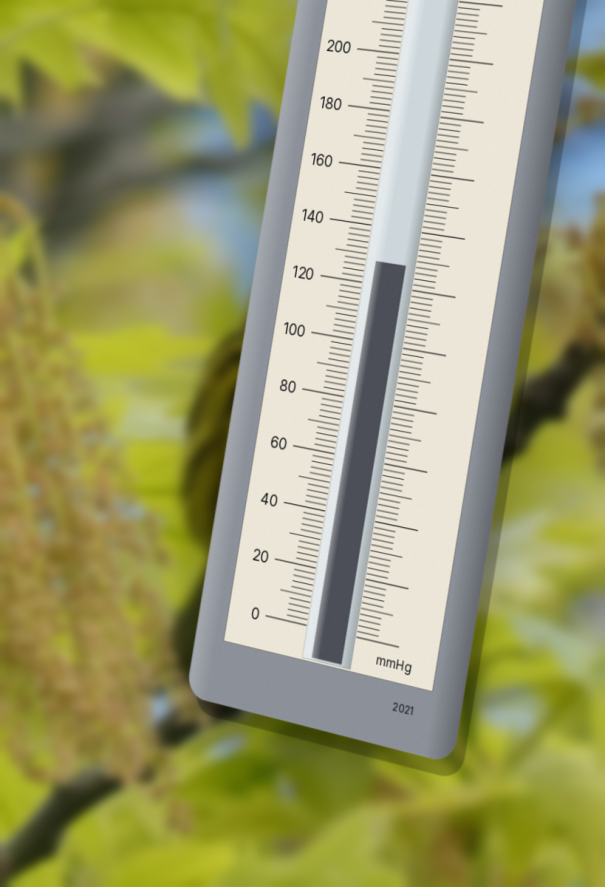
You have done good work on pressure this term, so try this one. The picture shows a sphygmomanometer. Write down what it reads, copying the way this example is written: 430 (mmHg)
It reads 128 (mmHg)
